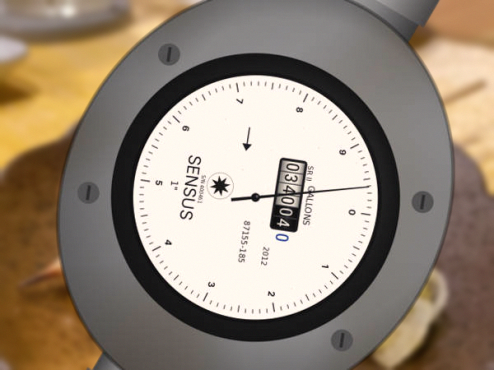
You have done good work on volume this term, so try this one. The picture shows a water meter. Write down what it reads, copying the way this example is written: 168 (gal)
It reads 340039.6 (gal)
